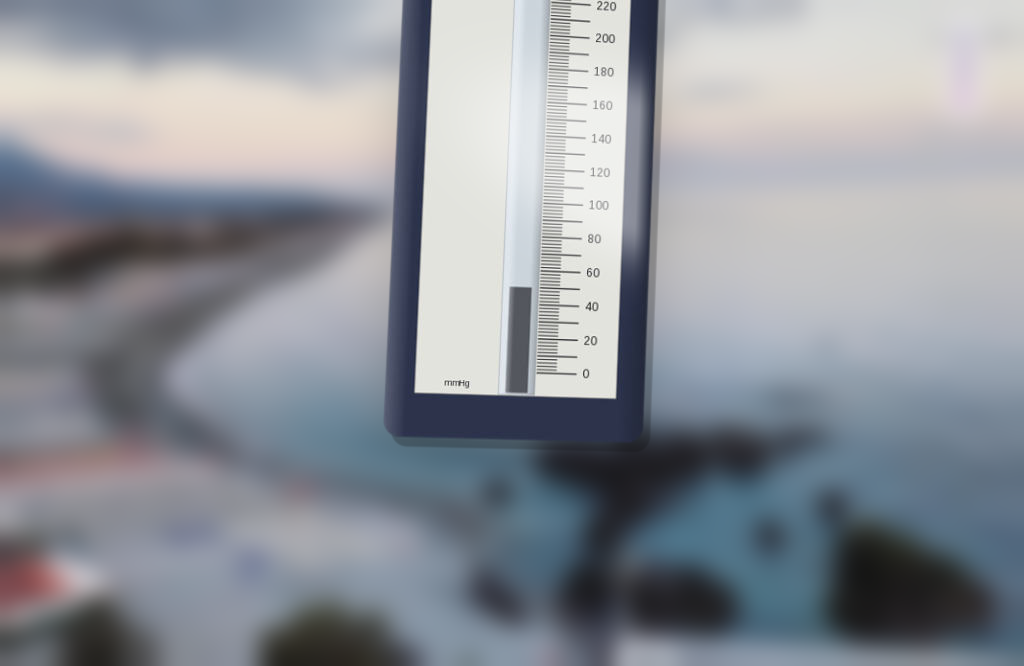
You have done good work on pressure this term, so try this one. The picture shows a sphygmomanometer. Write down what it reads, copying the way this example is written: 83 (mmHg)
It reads 50 (mmHg)
